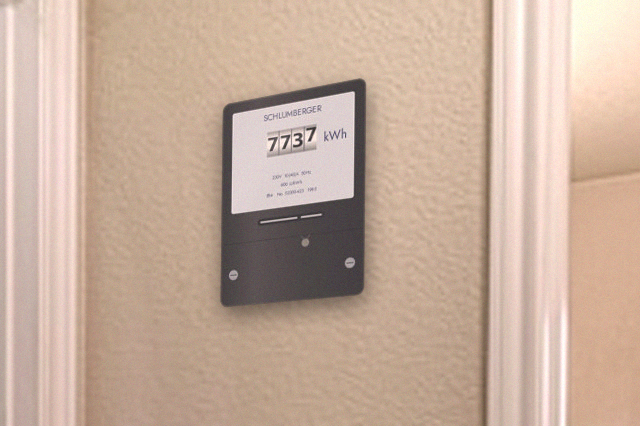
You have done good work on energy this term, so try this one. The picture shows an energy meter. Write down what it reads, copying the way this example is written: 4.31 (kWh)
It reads 7737 (kWh)
